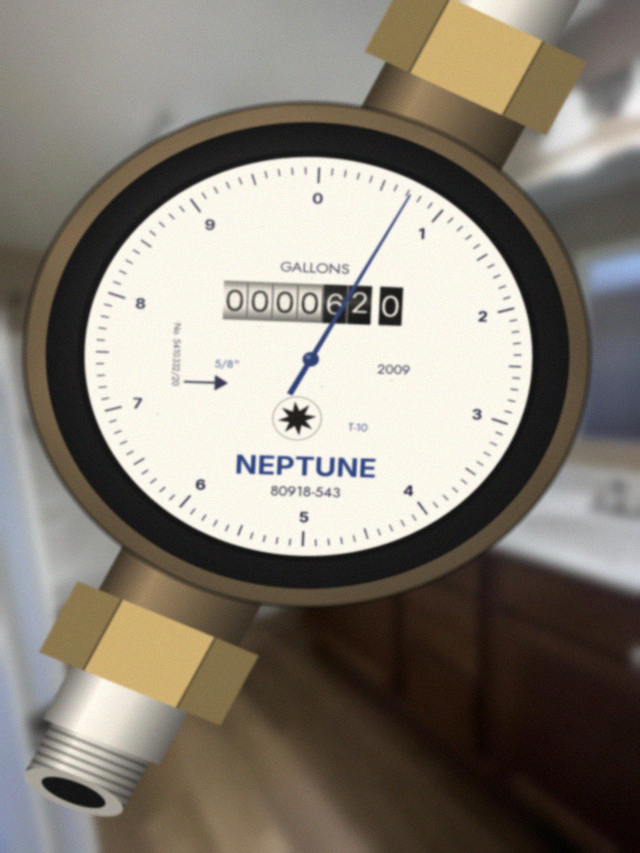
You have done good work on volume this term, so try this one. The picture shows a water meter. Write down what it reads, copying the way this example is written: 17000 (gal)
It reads 620.7 (gal)
